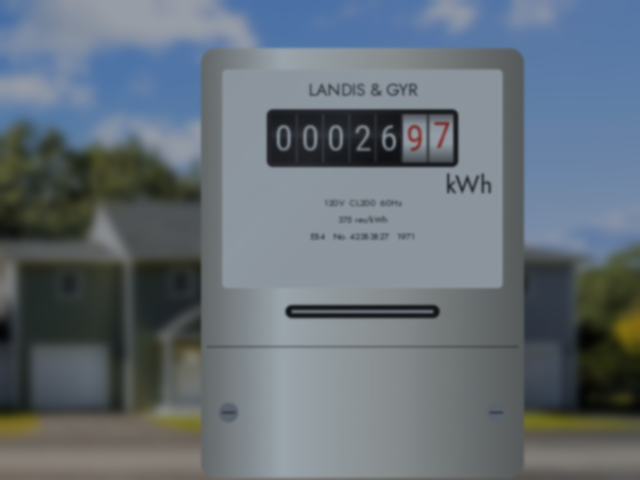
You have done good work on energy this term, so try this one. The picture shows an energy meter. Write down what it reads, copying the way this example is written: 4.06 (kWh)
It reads 26.97 (kWh)
